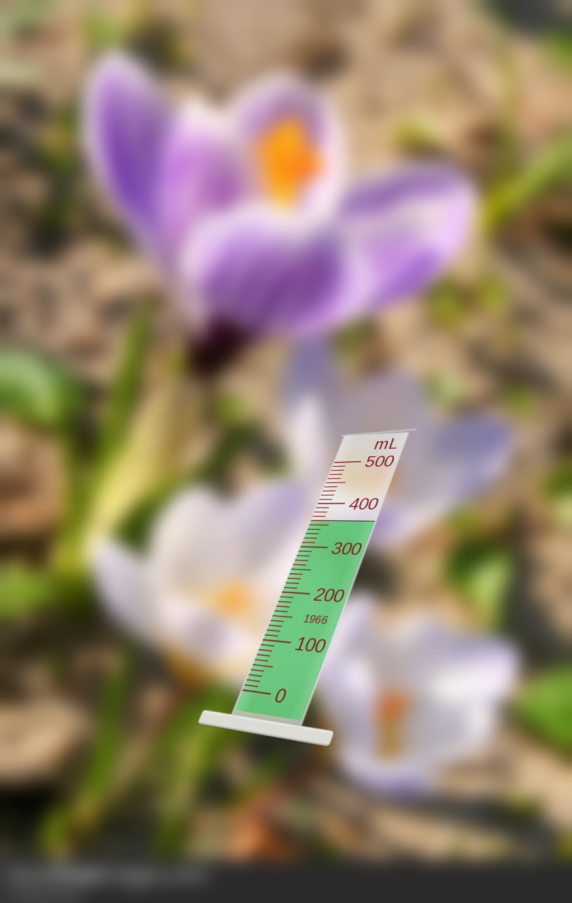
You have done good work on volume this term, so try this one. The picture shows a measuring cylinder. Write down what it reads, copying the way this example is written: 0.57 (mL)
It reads 360 (mL)
